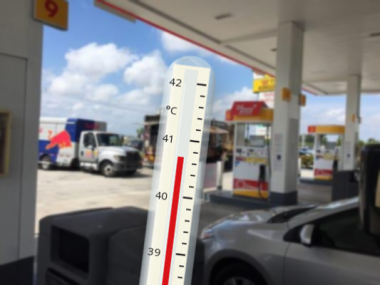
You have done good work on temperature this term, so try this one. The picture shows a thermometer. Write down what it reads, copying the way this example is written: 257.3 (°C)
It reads 40.7 (°C)
